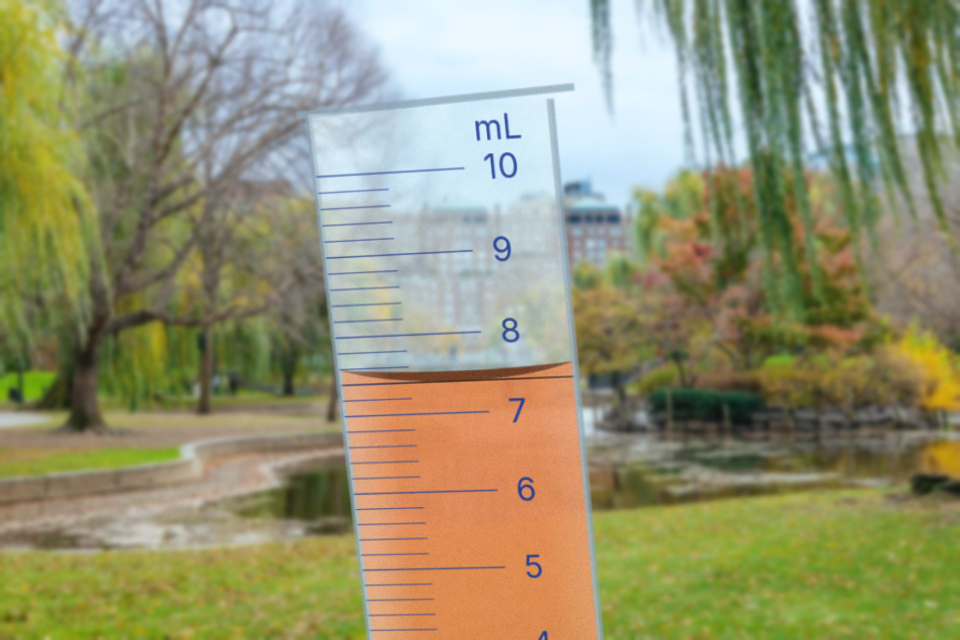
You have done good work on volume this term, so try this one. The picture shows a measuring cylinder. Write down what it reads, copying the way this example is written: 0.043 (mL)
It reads 7.4 (mL)
